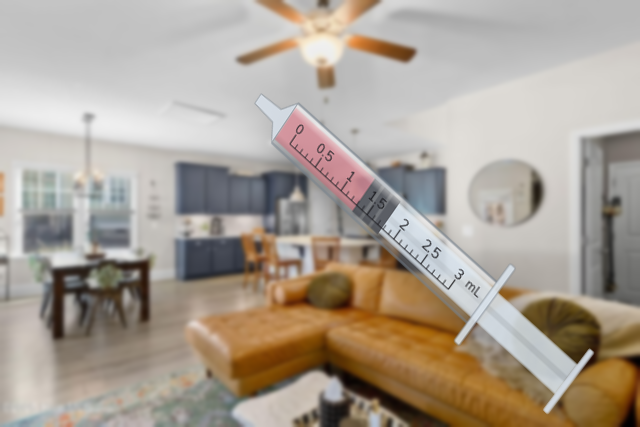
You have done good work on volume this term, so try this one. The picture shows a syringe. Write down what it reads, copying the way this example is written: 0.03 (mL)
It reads 1.3 (mL)
